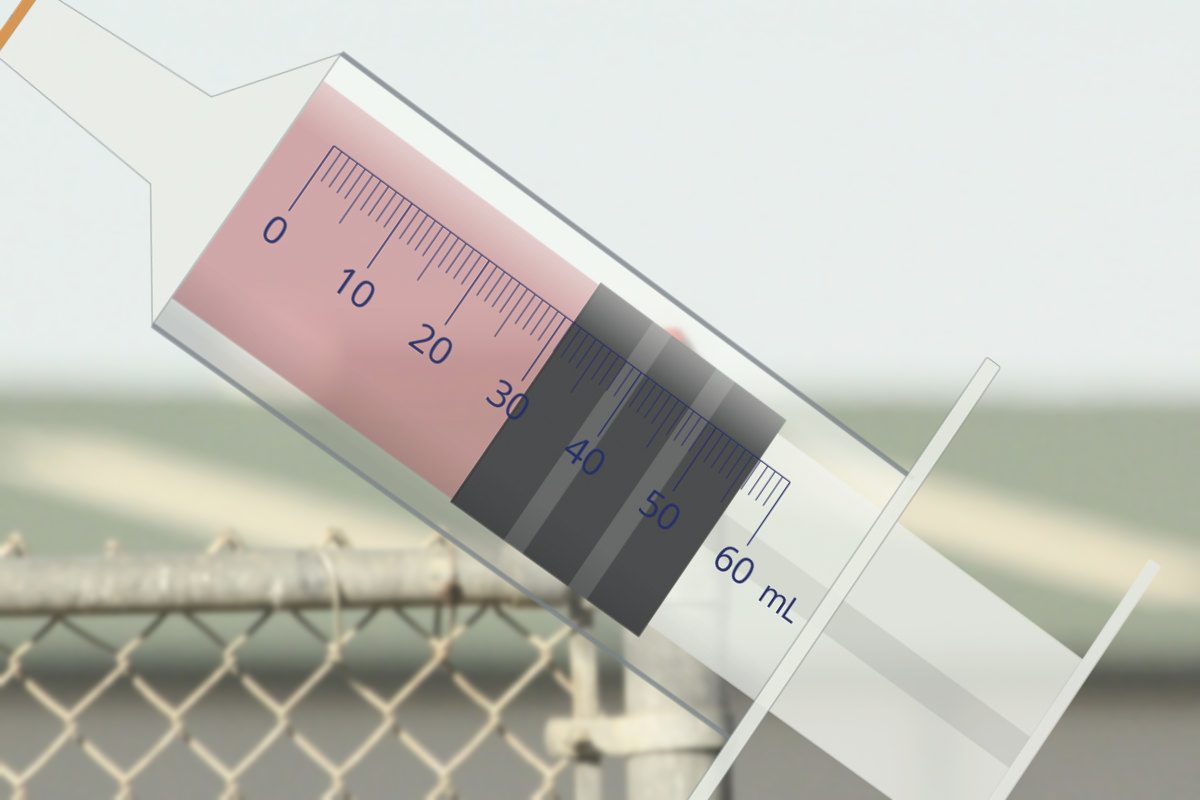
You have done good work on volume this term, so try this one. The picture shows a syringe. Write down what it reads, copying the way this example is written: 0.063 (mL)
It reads 31 (mL)
